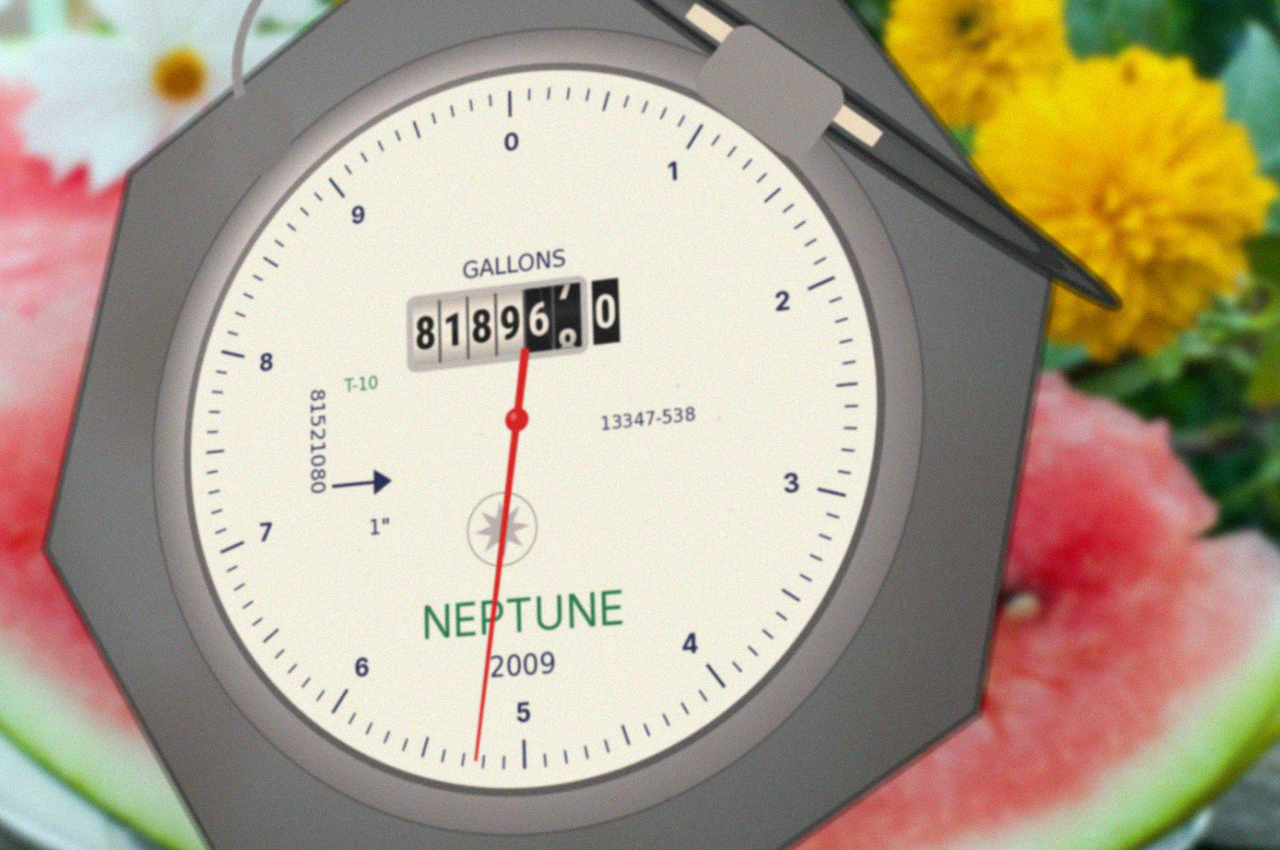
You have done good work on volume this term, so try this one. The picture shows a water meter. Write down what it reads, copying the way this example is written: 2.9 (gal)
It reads 8189675.2 (gal)
